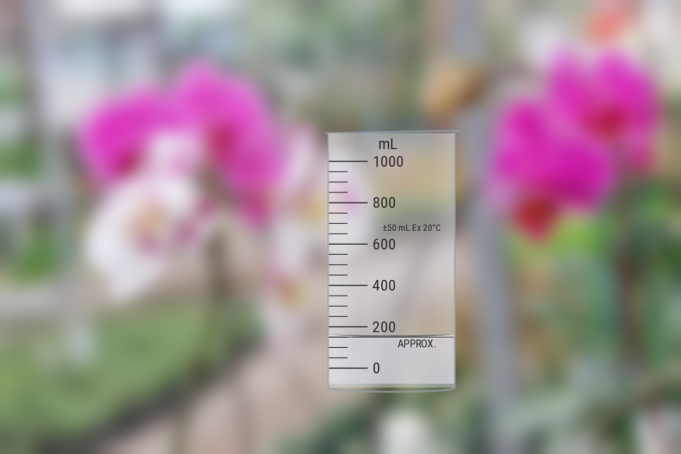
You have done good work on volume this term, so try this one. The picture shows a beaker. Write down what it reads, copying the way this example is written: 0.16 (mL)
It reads 150 (mL)
